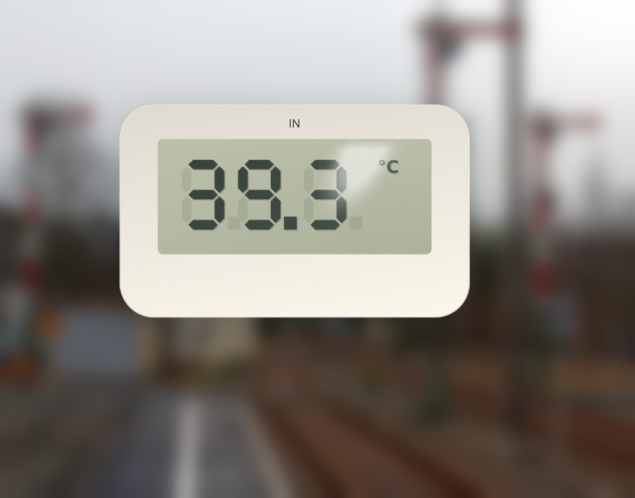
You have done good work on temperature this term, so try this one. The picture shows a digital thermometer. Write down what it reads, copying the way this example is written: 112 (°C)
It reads 39.3 (°C)
